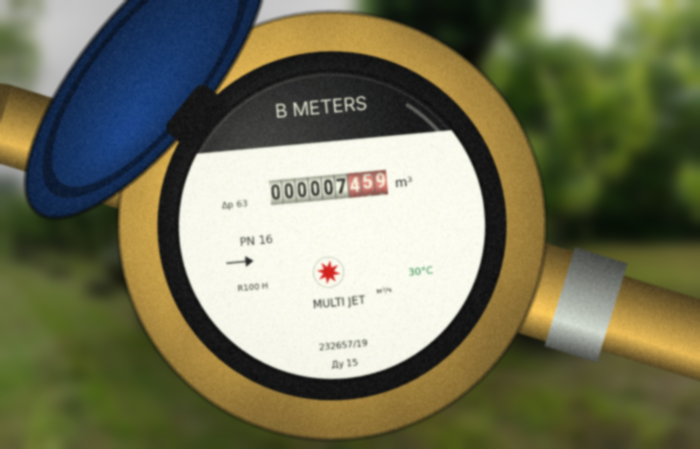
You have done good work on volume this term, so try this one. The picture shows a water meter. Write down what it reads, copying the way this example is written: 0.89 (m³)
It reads 7.459 (m³)
